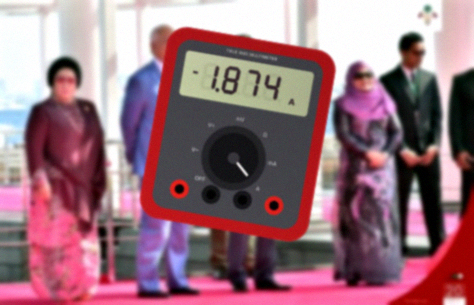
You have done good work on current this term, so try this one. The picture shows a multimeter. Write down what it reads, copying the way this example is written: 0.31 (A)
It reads -1.874 (A)
